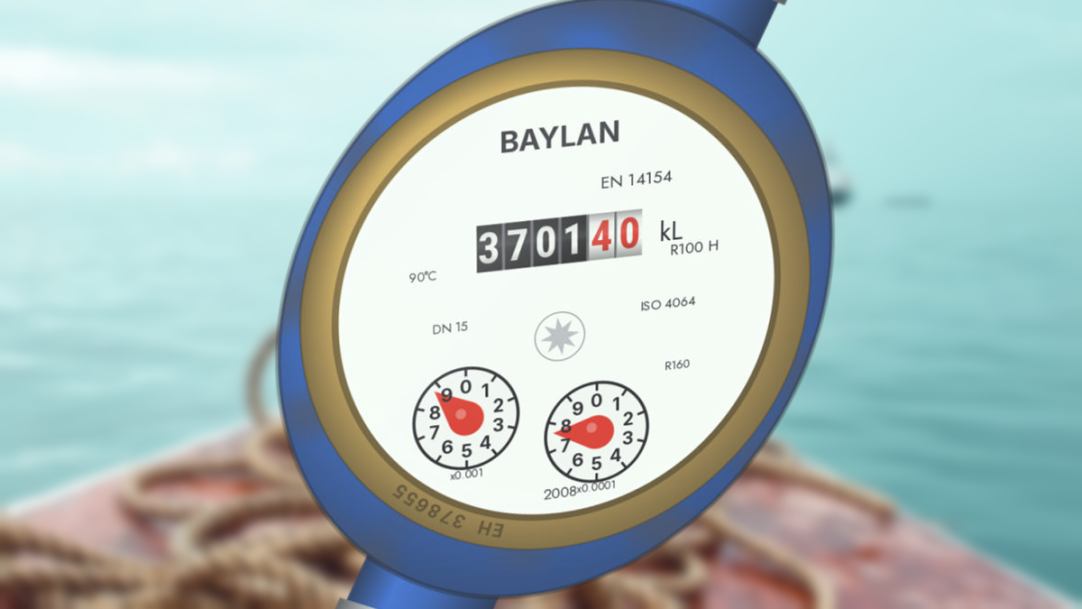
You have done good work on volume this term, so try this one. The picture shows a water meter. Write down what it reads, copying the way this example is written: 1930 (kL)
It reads 3701.4087 (kL)
